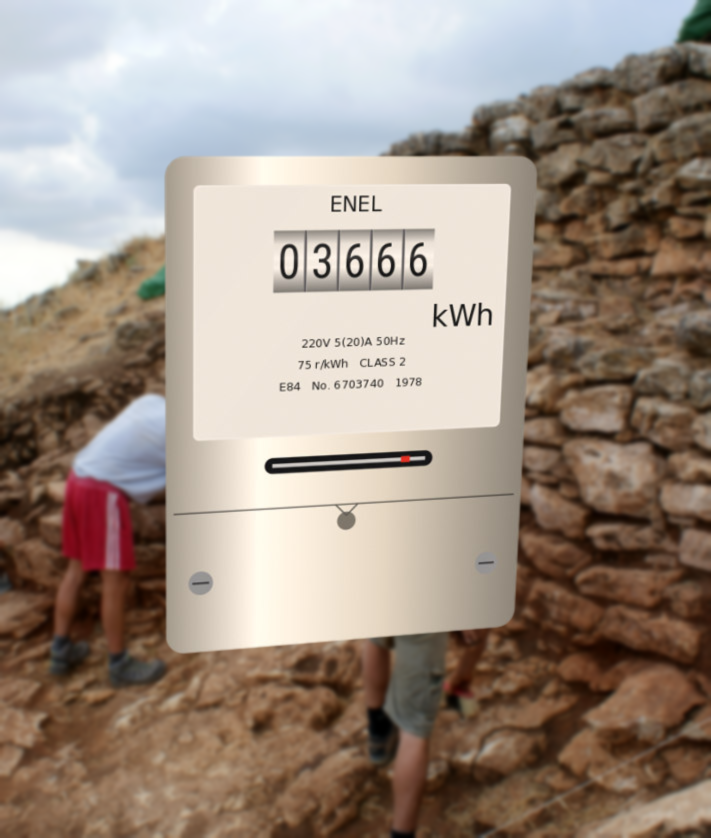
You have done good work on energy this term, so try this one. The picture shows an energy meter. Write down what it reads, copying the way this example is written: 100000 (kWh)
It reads 3666 (kWh)
